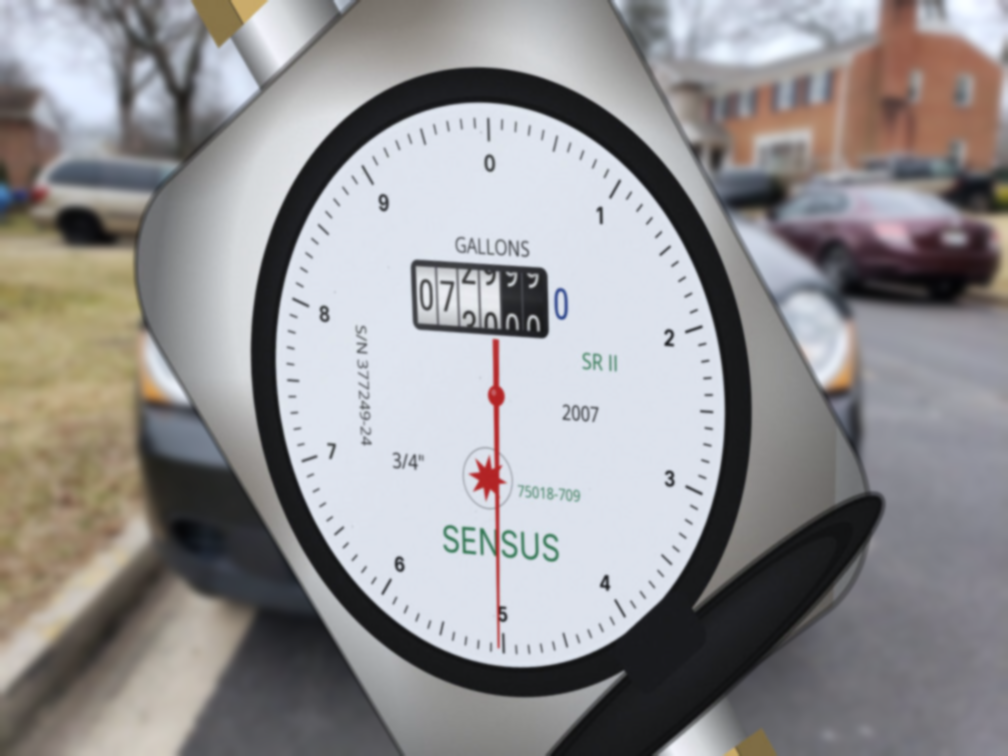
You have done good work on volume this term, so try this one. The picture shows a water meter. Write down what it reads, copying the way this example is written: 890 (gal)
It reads 729995.0 (gal)
